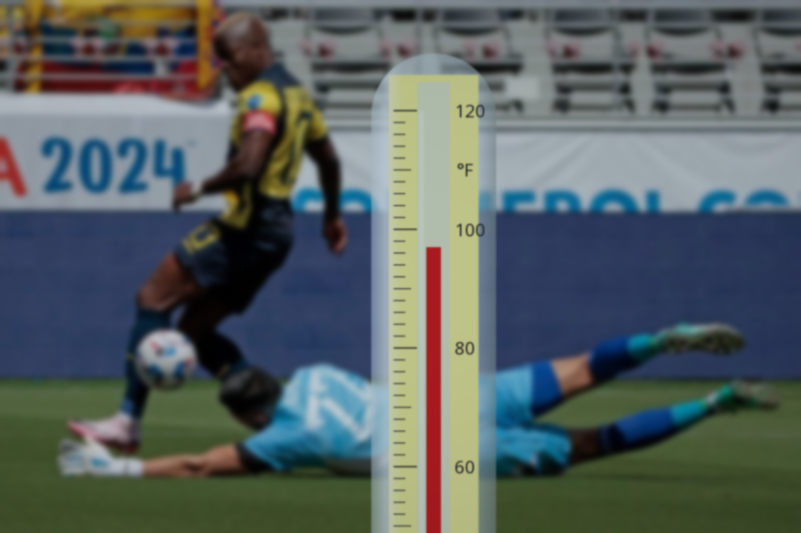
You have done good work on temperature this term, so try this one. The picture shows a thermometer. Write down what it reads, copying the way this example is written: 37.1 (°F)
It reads 97 (°F)
